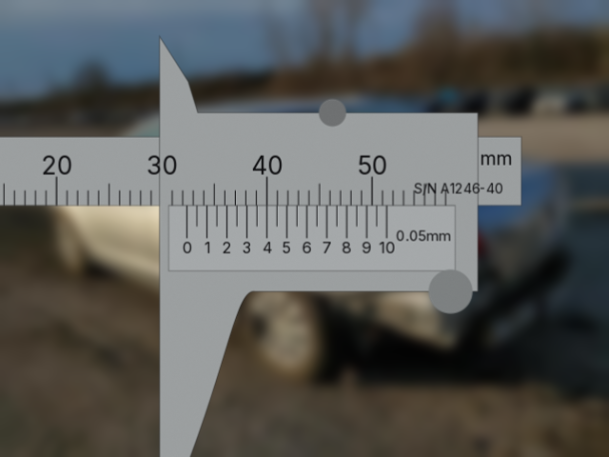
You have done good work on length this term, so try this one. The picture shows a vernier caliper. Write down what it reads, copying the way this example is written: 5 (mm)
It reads 32.4 (mm)
